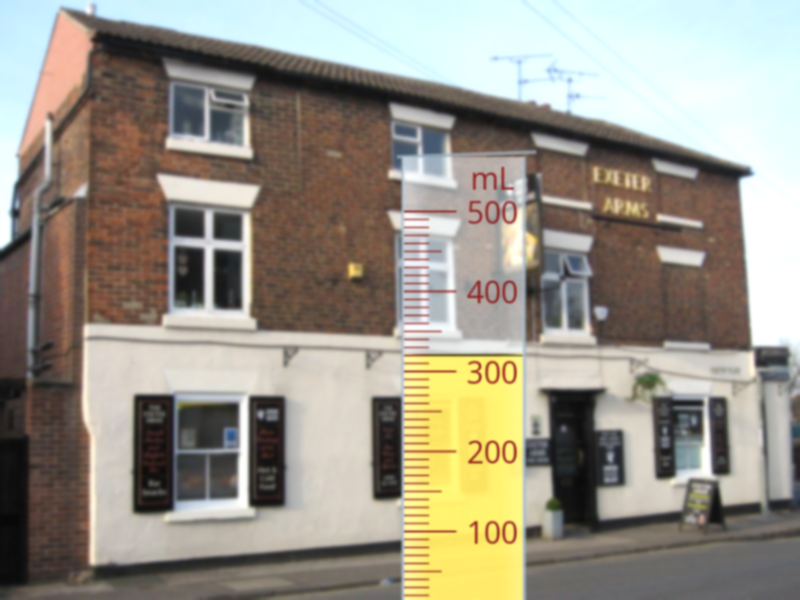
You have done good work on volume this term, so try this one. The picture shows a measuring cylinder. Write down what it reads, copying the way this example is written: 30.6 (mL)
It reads 320 (mL)
